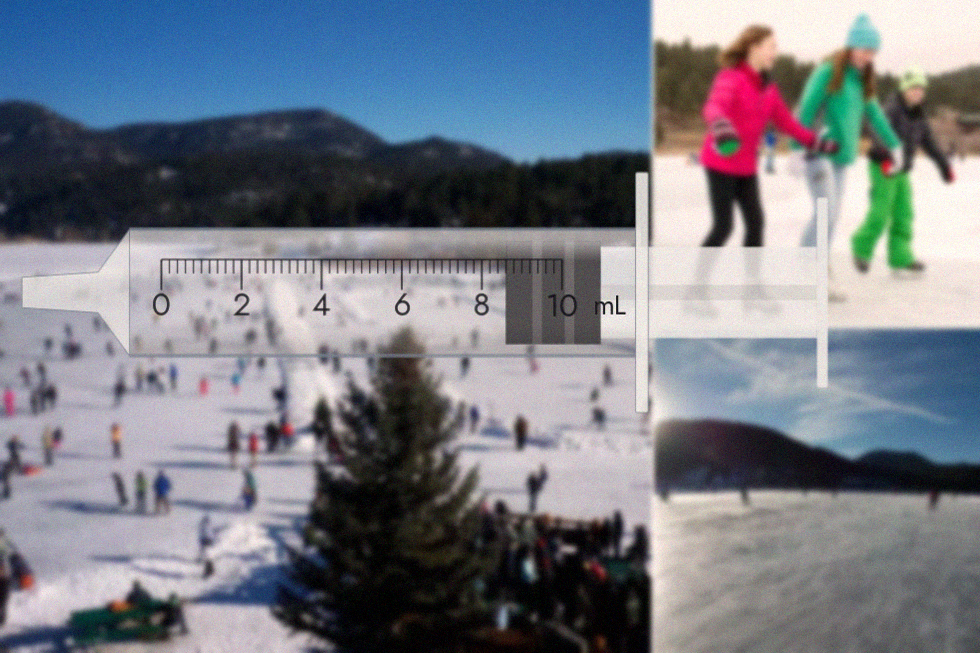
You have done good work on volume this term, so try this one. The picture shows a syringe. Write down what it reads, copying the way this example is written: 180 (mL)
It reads 8.6 (mL)
